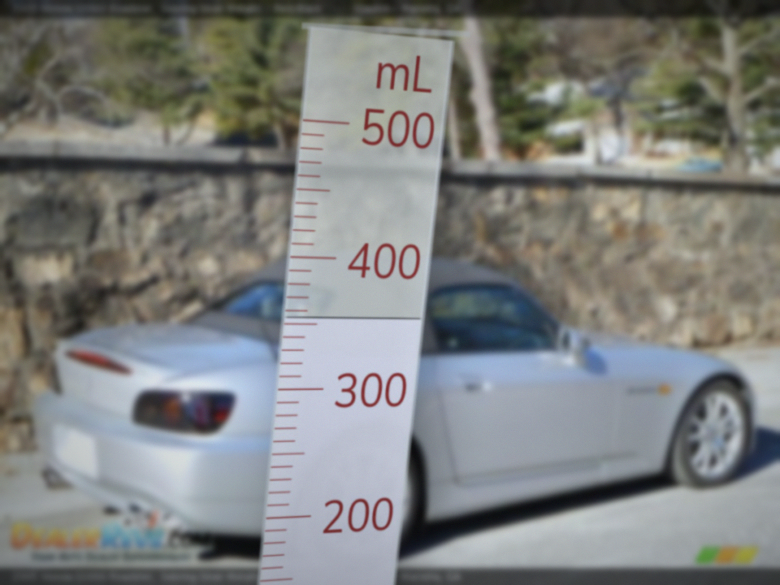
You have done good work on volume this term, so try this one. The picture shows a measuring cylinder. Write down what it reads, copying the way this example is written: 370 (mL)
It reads 355 (mL)
